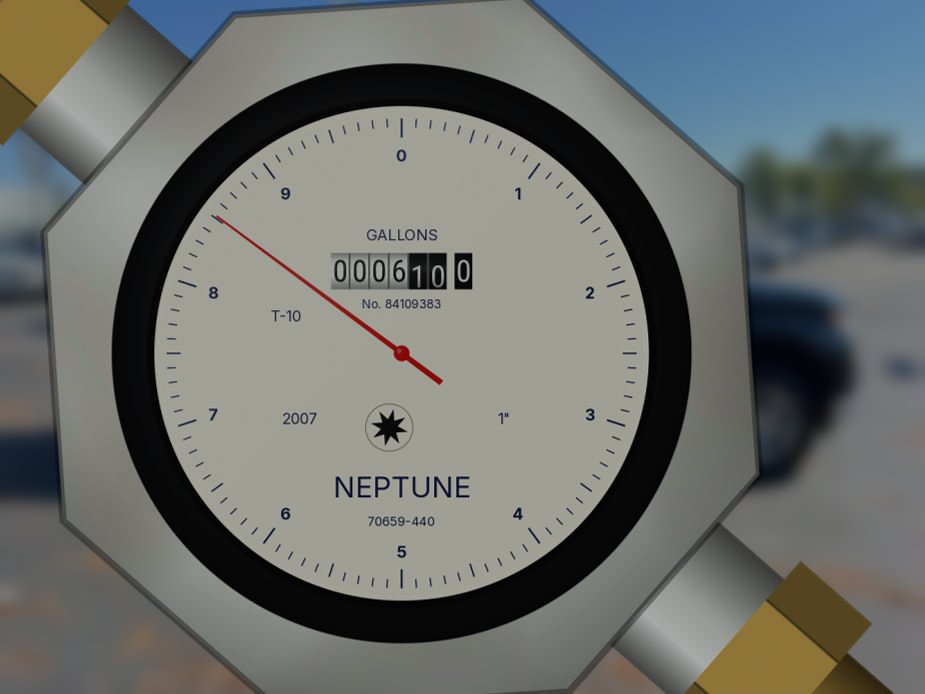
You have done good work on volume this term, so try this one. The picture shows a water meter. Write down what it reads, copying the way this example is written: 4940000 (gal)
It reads 6098.5 (gal)
